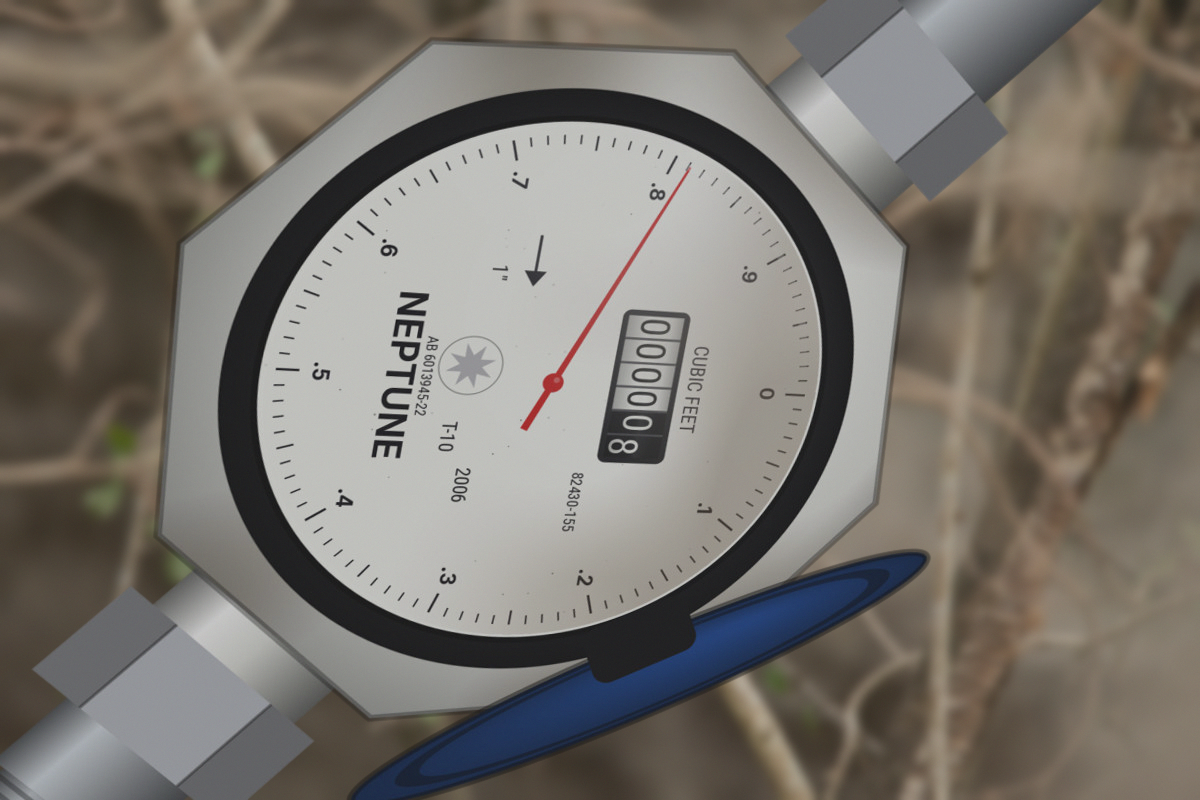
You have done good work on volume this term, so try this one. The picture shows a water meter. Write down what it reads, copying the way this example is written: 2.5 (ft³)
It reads 7.81 (ft³)
